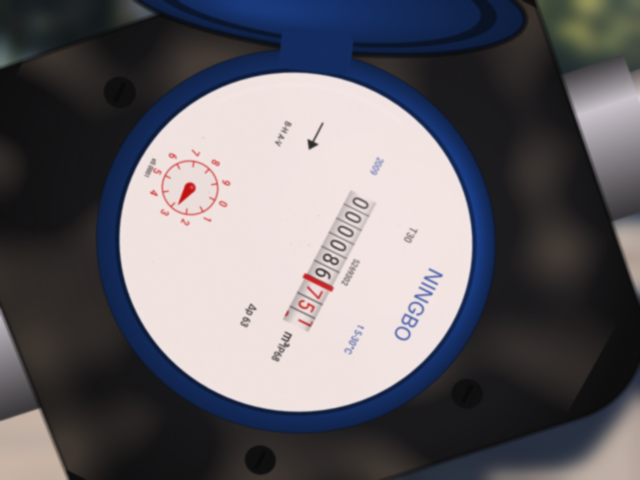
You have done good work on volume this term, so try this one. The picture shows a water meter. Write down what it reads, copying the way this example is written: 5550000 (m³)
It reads 86.7512 (m³)
